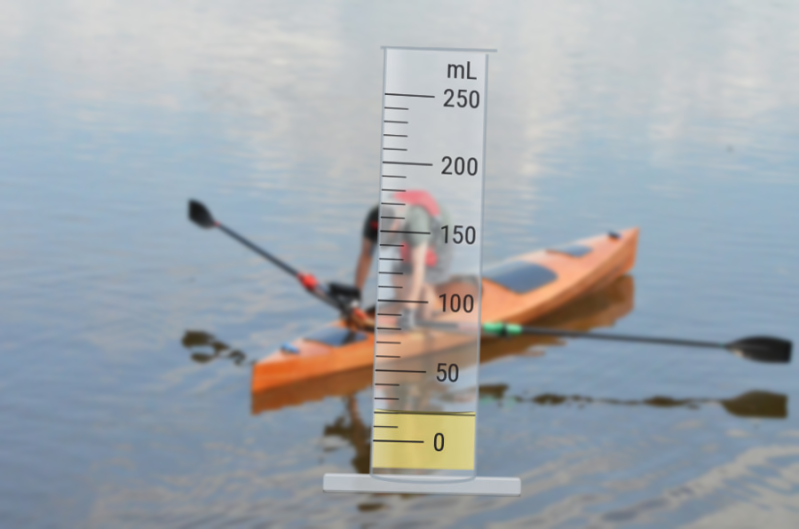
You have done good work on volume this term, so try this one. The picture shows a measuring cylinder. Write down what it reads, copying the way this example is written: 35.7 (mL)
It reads 20 (mL)
